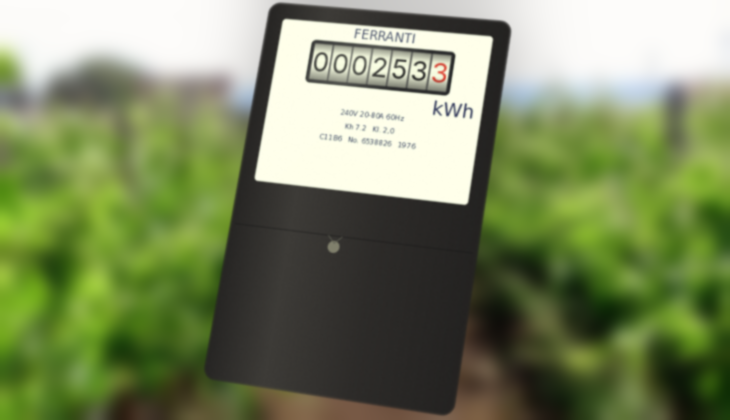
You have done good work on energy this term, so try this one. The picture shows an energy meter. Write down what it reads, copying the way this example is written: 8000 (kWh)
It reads 253.3 (kWh)
